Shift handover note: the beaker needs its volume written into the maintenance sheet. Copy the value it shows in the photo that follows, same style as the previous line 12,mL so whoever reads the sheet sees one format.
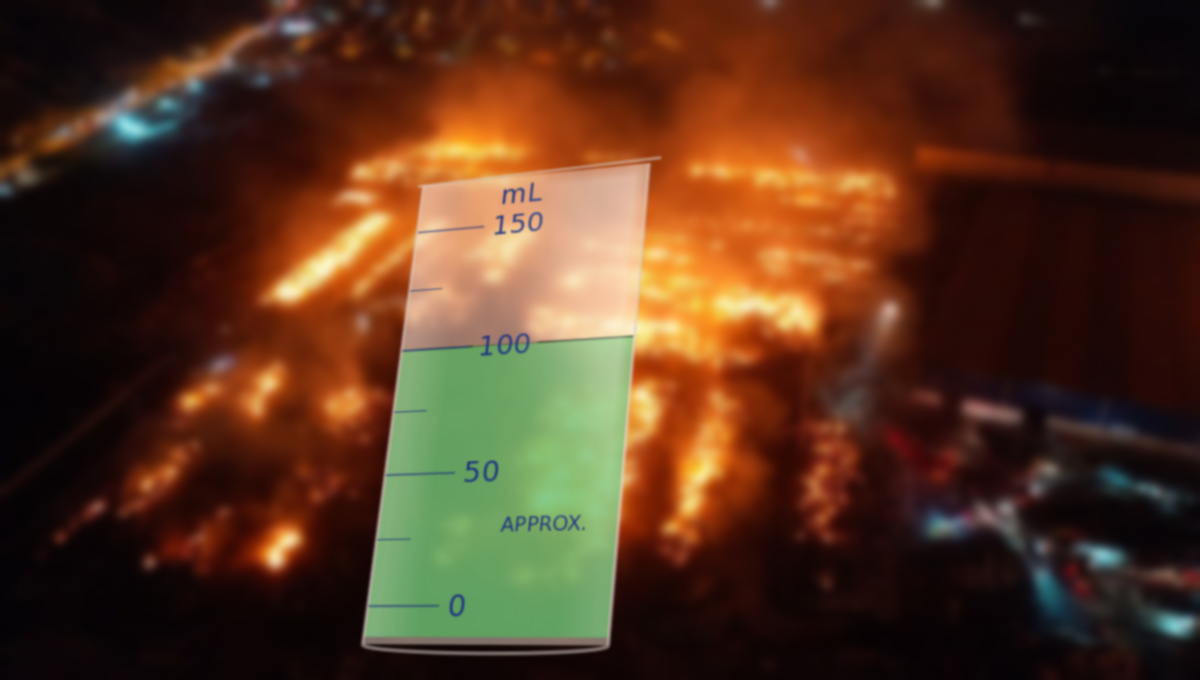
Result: 100,mL
